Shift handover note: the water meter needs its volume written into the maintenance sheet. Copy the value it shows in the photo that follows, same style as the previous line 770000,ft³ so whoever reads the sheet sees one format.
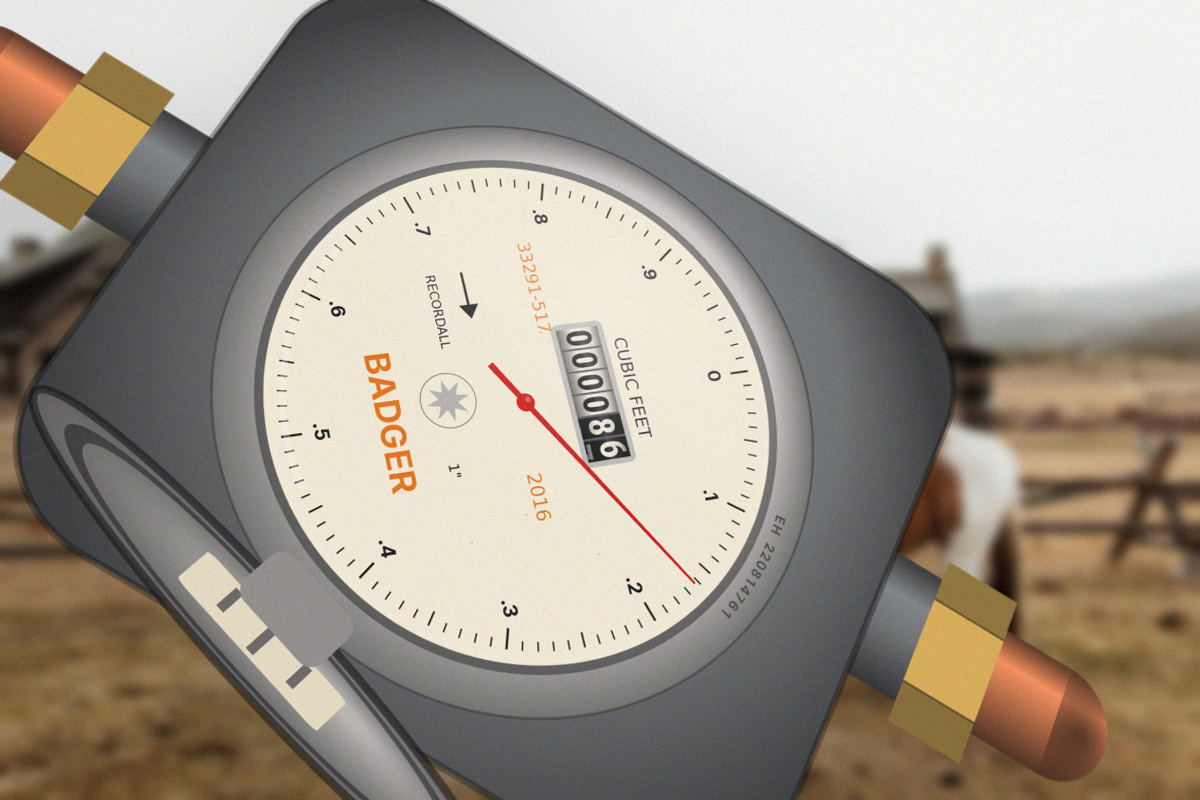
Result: 86.16,ft³
